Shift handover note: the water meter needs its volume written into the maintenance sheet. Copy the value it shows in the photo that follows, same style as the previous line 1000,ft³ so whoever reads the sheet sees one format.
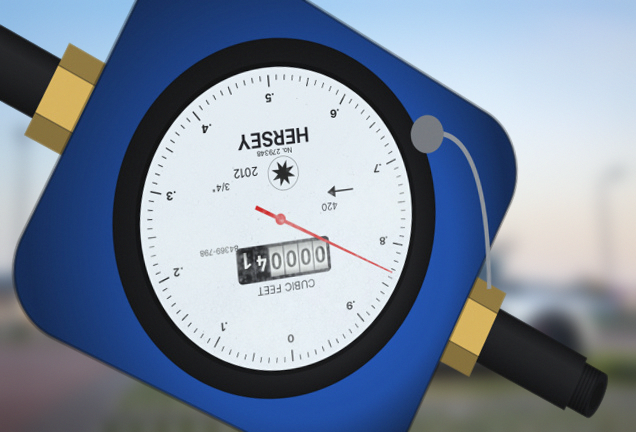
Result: 40.83,ft³
